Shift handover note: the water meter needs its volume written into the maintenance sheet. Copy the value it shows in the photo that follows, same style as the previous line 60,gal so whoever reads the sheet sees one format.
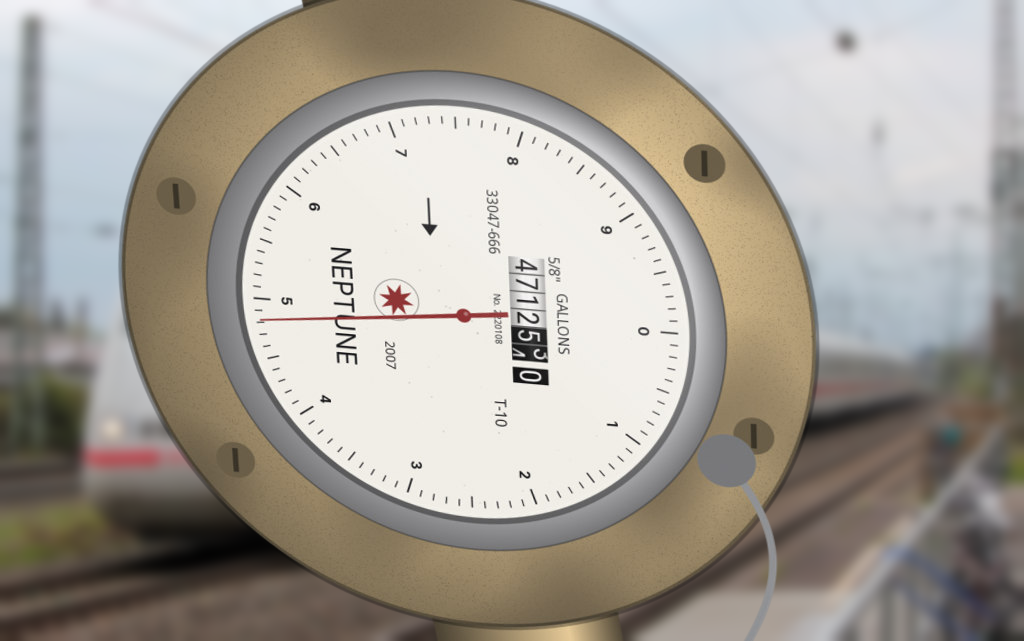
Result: 4712534.8,gal
